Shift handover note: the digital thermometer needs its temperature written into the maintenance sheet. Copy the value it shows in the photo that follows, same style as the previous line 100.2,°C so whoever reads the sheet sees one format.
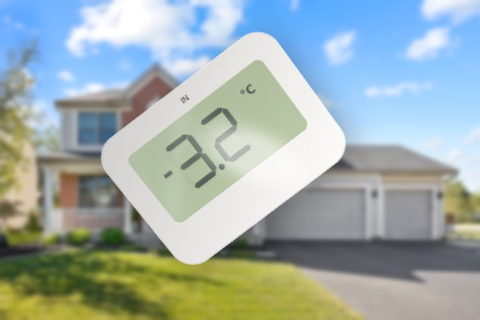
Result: -3.2,°C
